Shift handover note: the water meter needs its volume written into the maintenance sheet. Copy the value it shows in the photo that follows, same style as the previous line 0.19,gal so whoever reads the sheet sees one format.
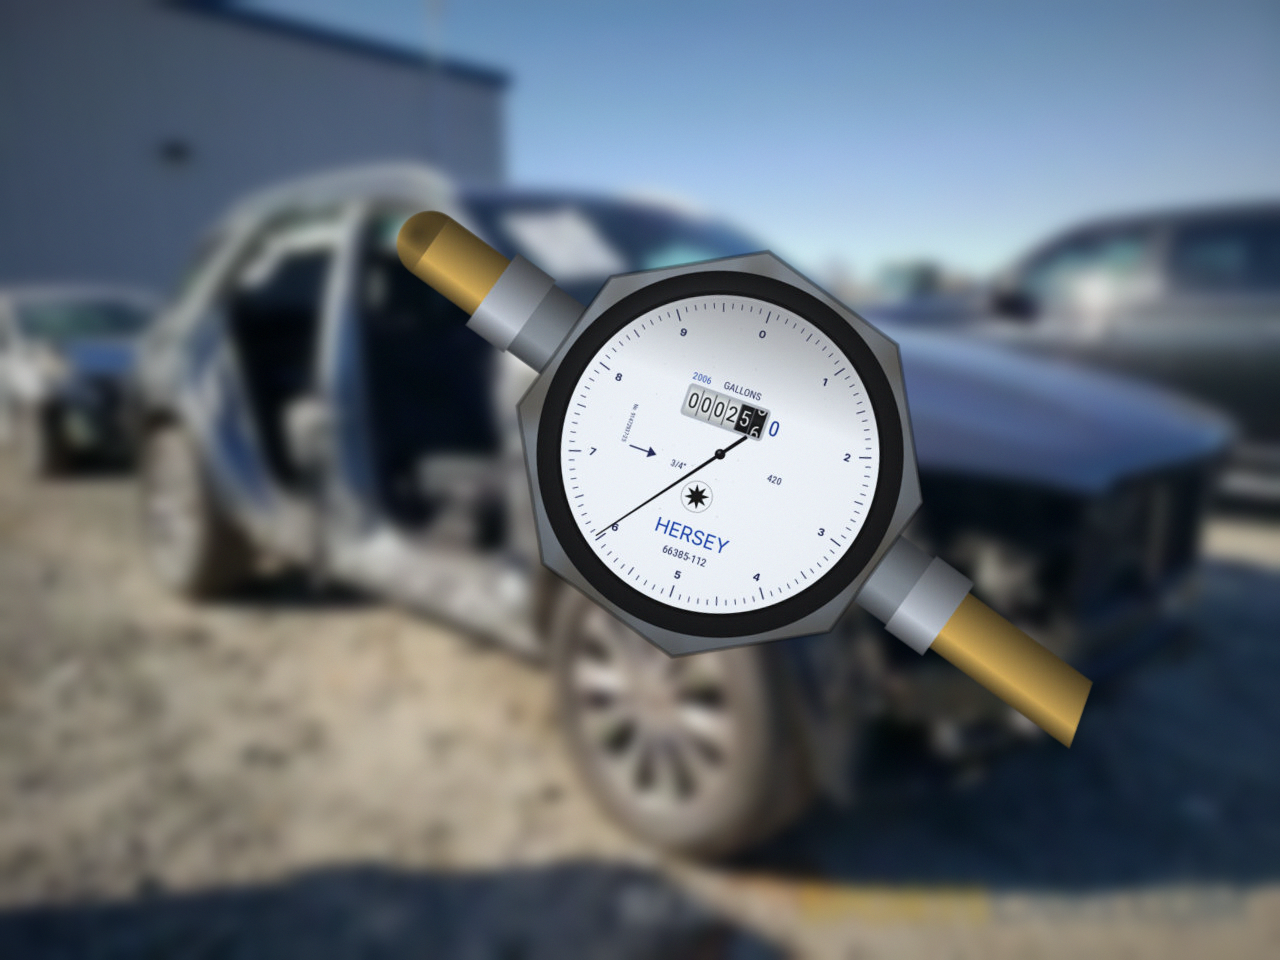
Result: 2556.0,gal
